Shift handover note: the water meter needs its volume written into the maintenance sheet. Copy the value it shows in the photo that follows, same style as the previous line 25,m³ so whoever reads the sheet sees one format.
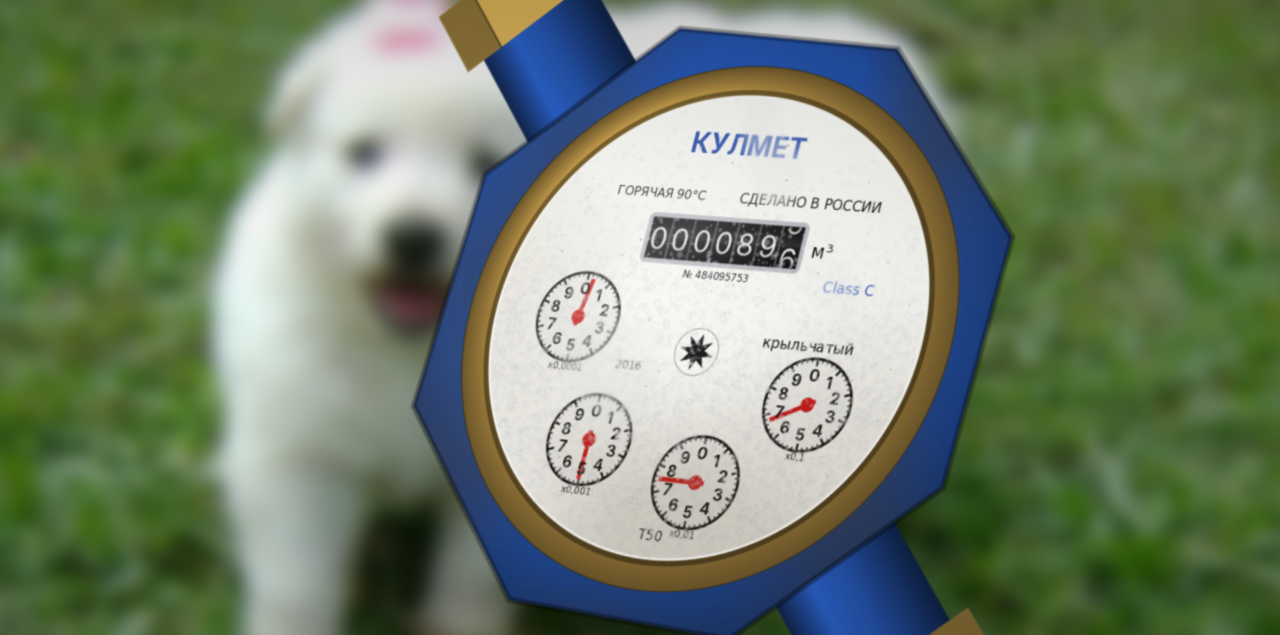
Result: 895.6750,m³
